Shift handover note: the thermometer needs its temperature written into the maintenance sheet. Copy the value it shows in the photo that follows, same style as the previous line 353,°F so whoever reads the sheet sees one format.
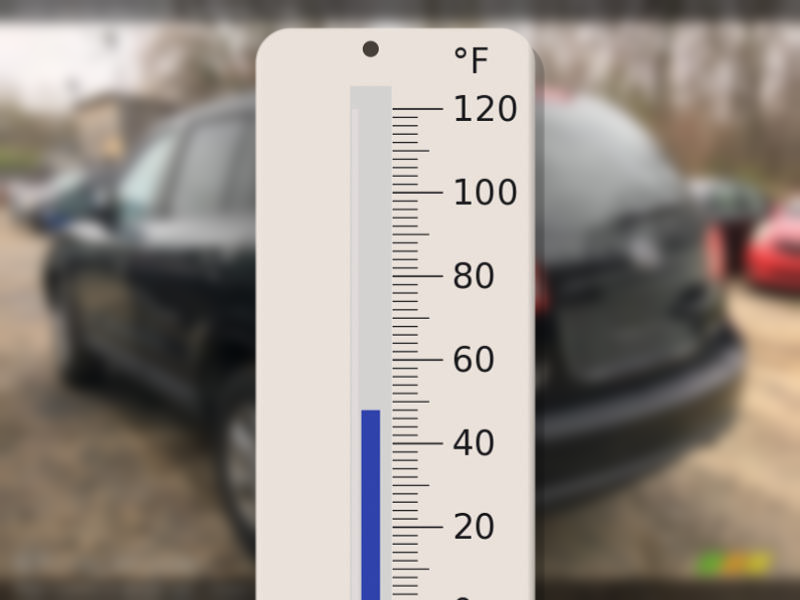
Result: 48,°F
